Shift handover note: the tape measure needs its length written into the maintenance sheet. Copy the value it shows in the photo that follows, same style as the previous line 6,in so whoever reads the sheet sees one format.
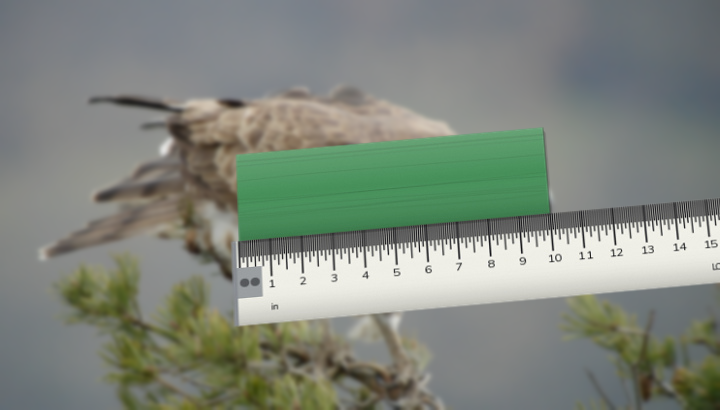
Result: 10,in
